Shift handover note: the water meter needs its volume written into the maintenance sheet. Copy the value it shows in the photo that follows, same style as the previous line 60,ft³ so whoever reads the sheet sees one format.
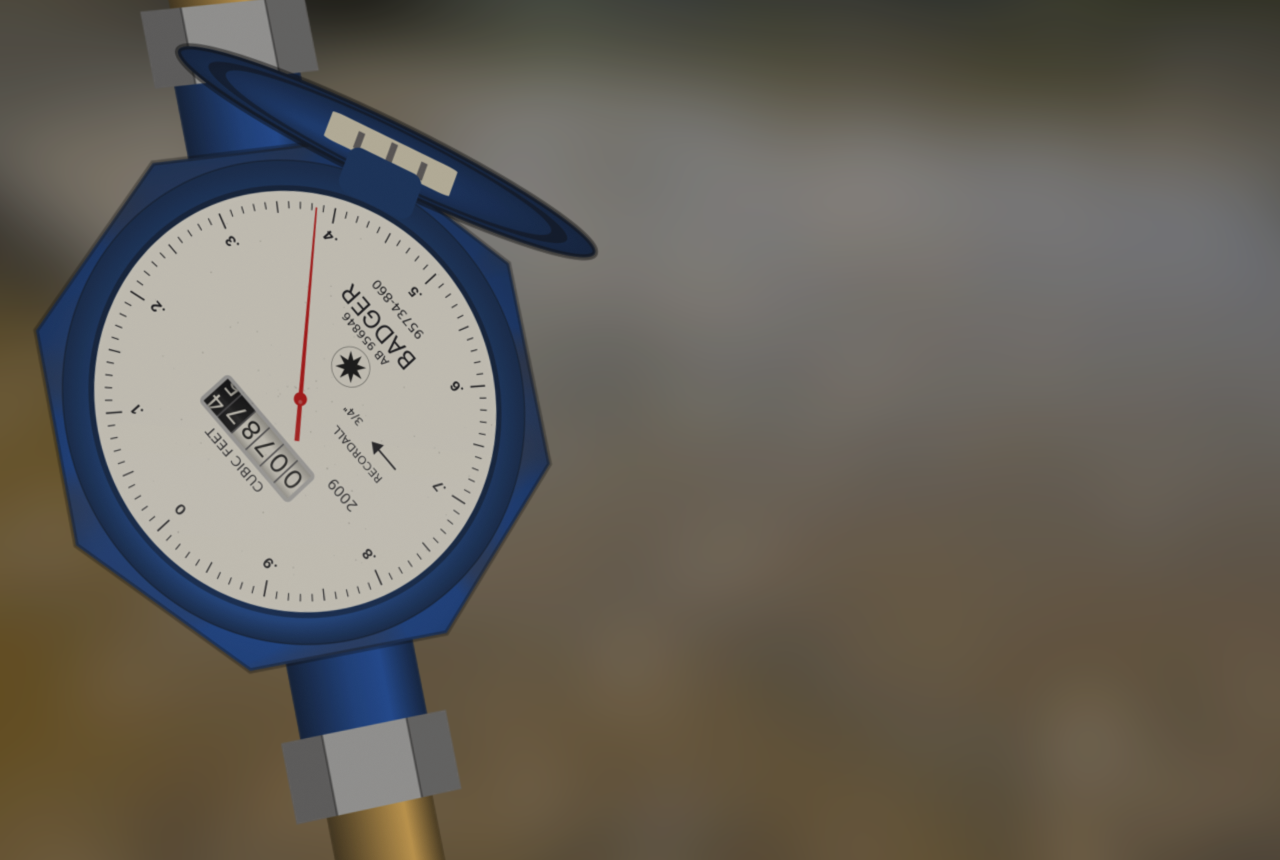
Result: 7874.38,ft³
